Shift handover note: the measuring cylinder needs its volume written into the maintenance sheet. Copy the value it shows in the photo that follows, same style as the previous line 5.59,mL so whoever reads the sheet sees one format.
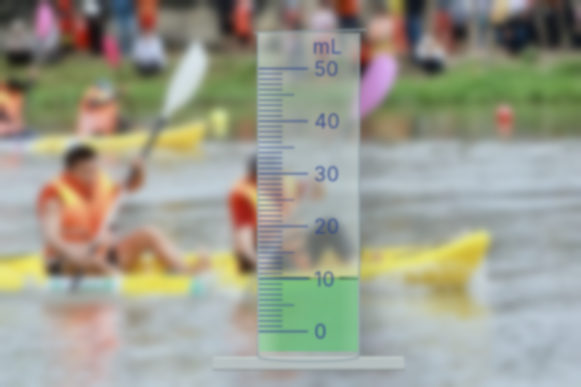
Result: 10,mL
